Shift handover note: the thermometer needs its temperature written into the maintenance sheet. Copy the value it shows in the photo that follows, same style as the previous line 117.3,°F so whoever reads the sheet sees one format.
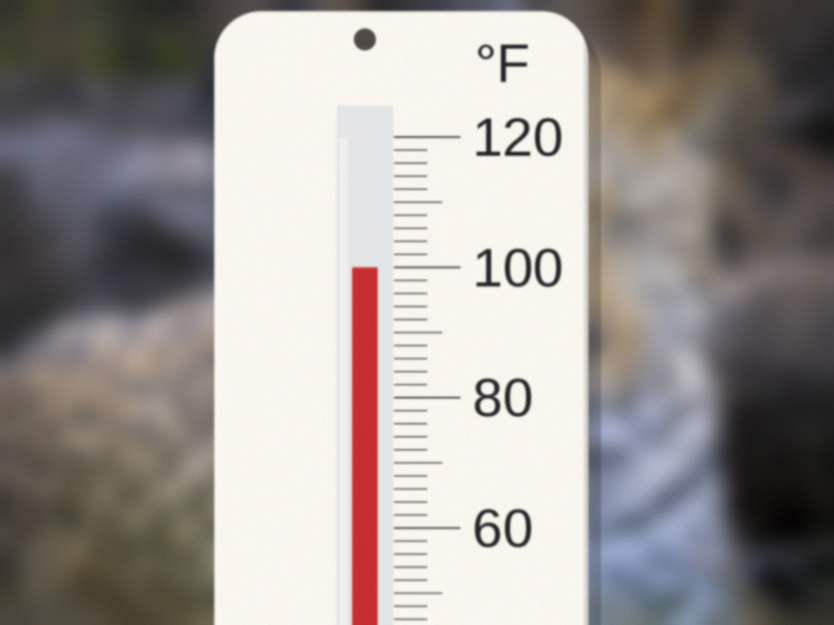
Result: 100,°F
